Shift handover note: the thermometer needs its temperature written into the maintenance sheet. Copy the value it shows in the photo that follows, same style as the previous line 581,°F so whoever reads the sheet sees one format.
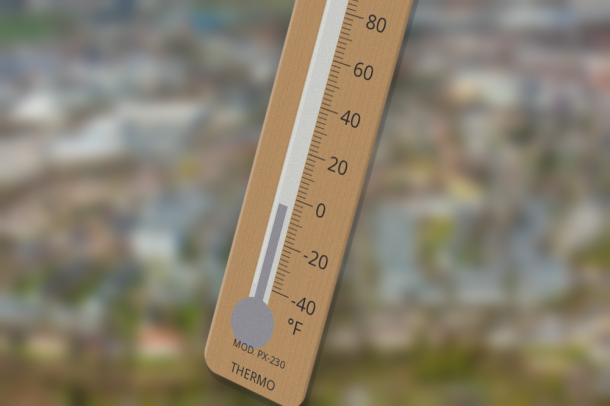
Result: -4,°F
